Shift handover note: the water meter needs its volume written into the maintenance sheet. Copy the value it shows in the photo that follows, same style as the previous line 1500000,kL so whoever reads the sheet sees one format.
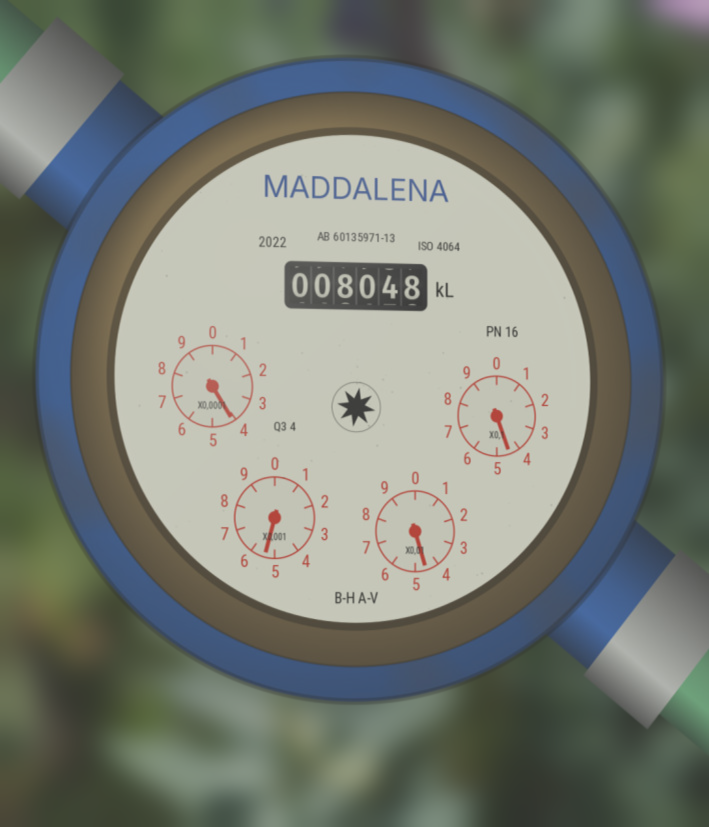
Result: 8048.4454,kL
